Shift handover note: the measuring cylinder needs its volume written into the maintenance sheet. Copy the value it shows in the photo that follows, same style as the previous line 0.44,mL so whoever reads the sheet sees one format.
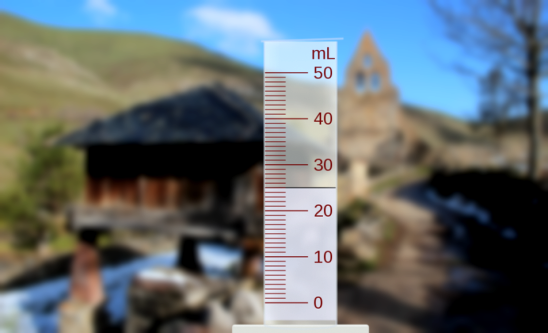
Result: 25,mL
